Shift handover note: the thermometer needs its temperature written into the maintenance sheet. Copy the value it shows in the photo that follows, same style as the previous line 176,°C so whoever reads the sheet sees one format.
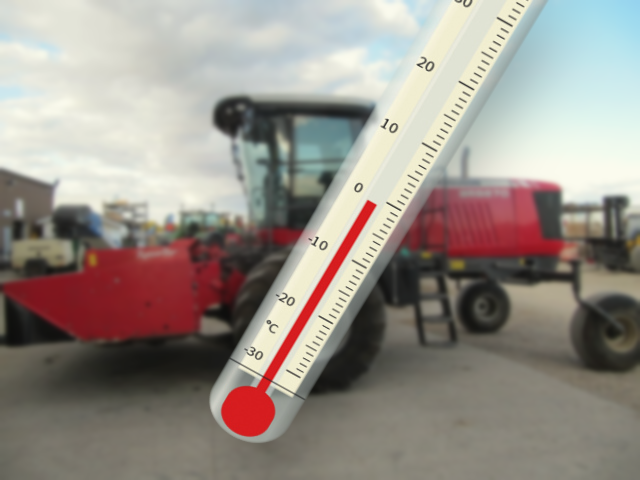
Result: -1,°C
